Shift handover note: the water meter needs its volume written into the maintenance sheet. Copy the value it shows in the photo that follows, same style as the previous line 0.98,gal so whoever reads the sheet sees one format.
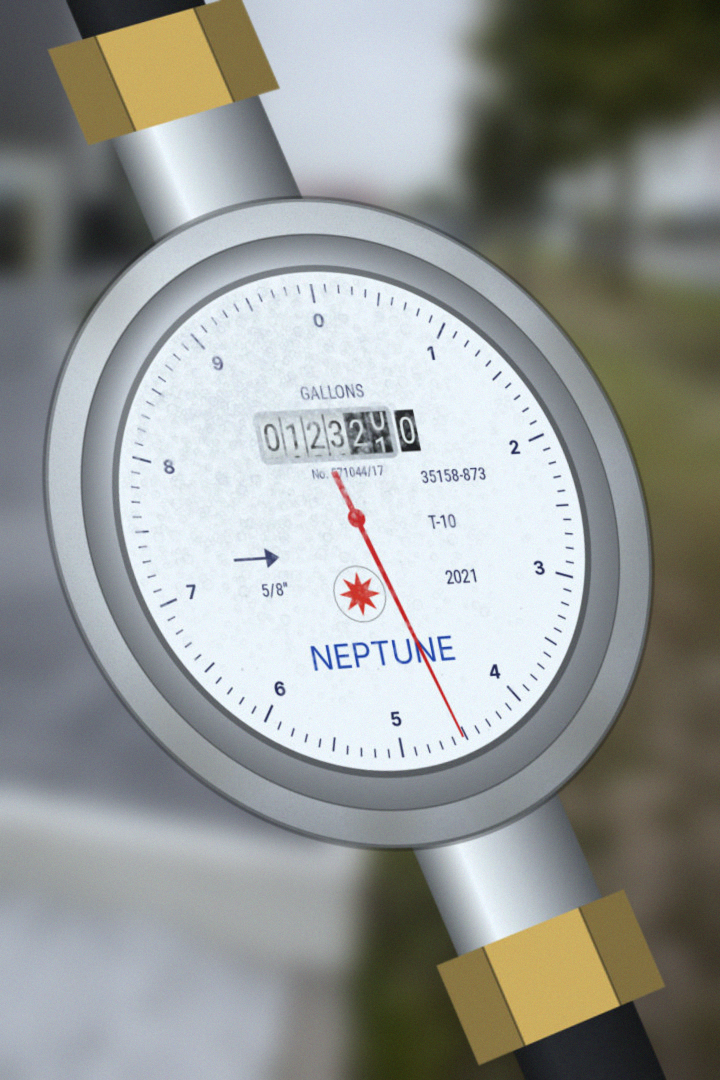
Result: 123204.5,gal
